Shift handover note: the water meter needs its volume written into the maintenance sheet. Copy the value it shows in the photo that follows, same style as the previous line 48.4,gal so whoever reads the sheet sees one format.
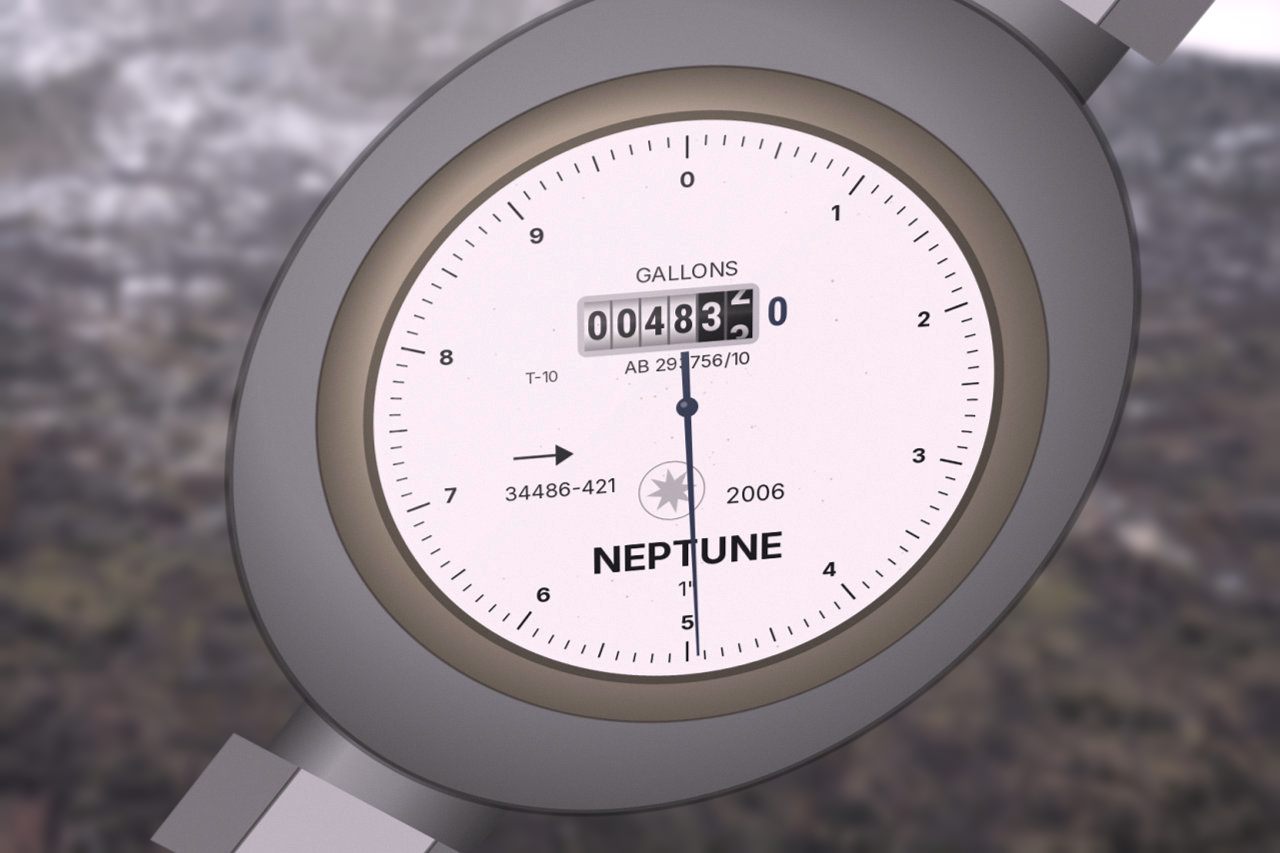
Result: 48324.9,gal
